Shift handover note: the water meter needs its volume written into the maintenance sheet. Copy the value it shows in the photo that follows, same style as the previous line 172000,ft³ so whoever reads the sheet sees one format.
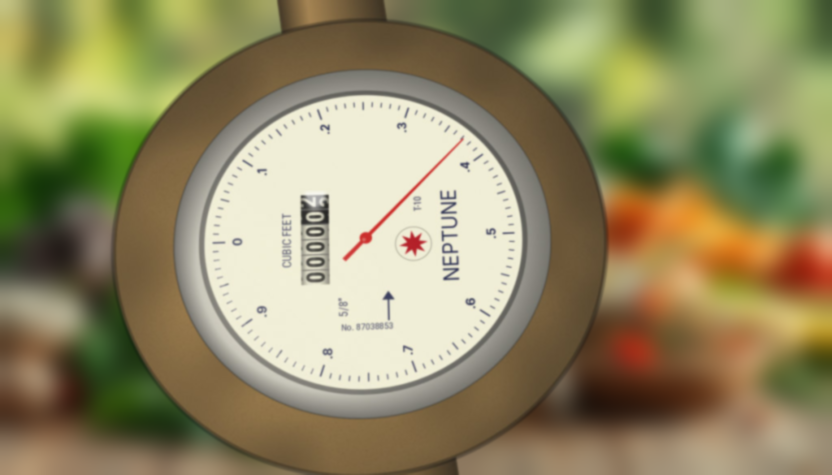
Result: 2.37,ft³
